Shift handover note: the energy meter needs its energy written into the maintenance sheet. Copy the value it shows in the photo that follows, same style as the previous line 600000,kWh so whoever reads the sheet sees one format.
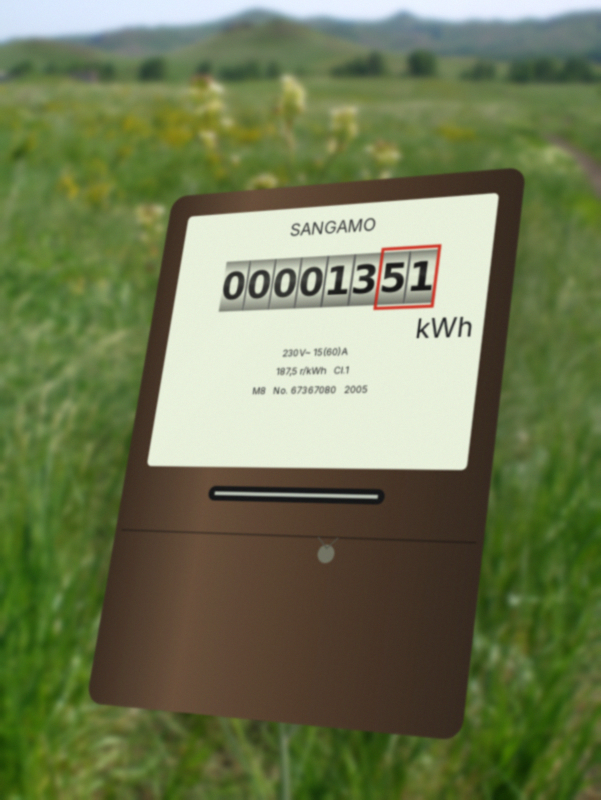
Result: 13.51,kWh
